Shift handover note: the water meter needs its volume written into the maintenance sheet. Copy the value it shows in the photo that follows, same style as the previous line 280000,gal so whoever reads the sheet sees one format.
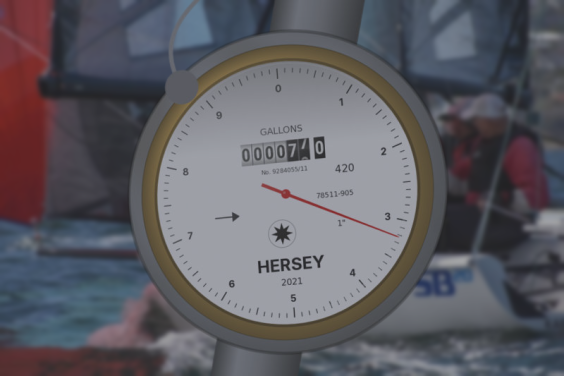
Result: 773.2,gal
